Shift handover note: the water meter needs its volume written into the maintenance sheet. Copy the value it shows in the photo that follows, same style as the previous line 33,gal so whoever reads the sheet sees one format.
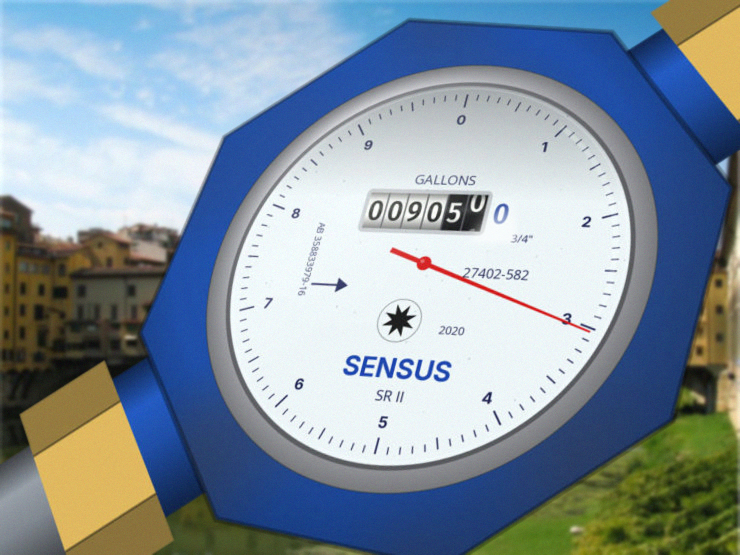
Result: 90503.0,gal
